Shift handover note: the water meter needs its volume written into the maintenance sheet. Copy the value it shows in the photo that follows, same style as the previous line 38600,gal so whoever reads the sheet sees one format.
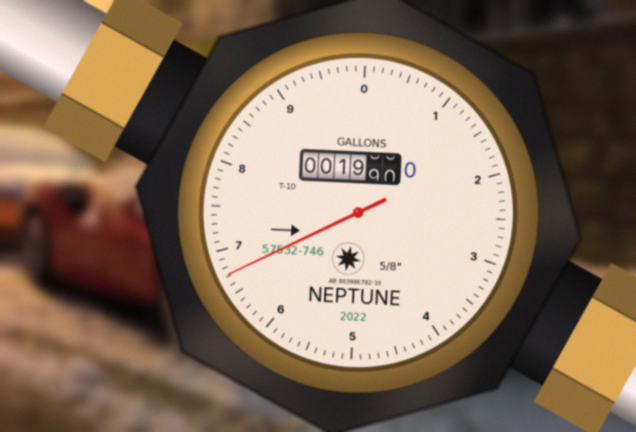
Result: 19896.7,gal
